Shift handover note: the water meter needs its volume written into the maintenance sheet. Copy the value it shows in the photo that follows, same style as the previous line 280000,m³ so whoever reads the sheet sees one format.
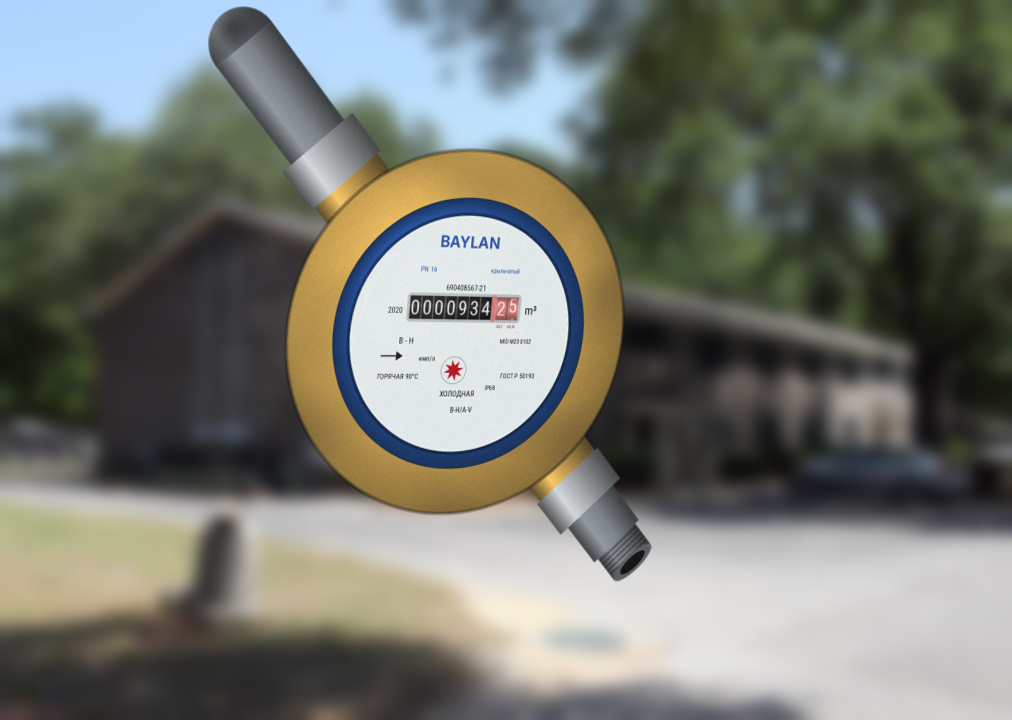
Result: 934.25,m³
